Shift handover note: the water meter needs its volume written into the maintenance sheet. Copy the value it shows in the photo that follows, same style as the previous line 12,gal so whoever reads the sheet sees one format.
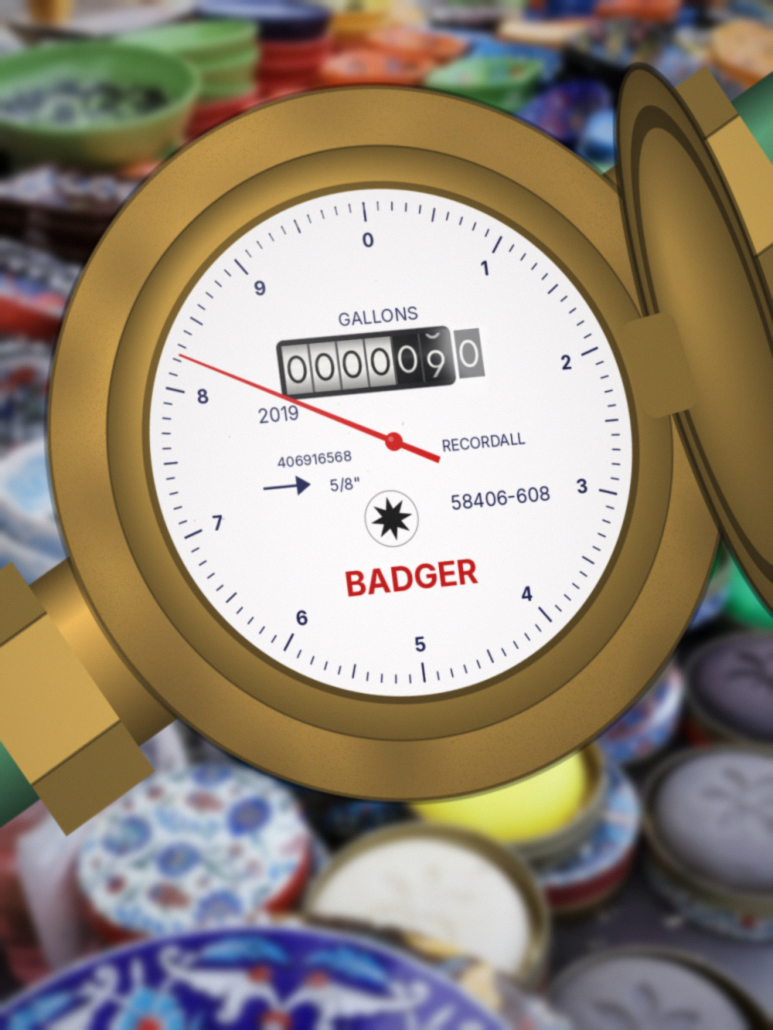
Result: 88.2,gal
